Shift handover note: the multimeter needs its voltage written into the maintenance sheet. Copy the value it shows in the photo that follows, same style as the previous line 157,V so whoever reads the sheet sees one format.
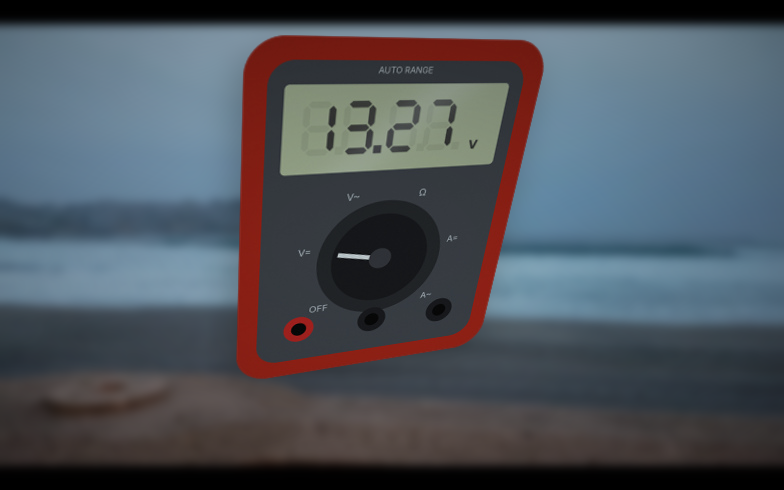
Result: 13.27,V
